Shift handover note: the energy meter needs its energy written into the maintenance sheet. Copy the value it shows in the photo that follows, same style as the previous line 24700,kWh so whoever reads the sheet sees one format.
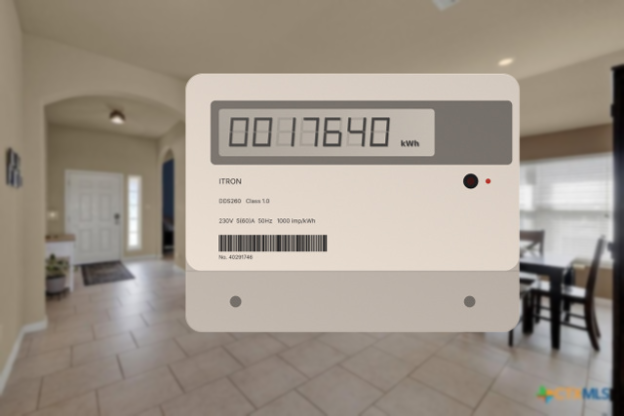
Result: 17640,kWh
